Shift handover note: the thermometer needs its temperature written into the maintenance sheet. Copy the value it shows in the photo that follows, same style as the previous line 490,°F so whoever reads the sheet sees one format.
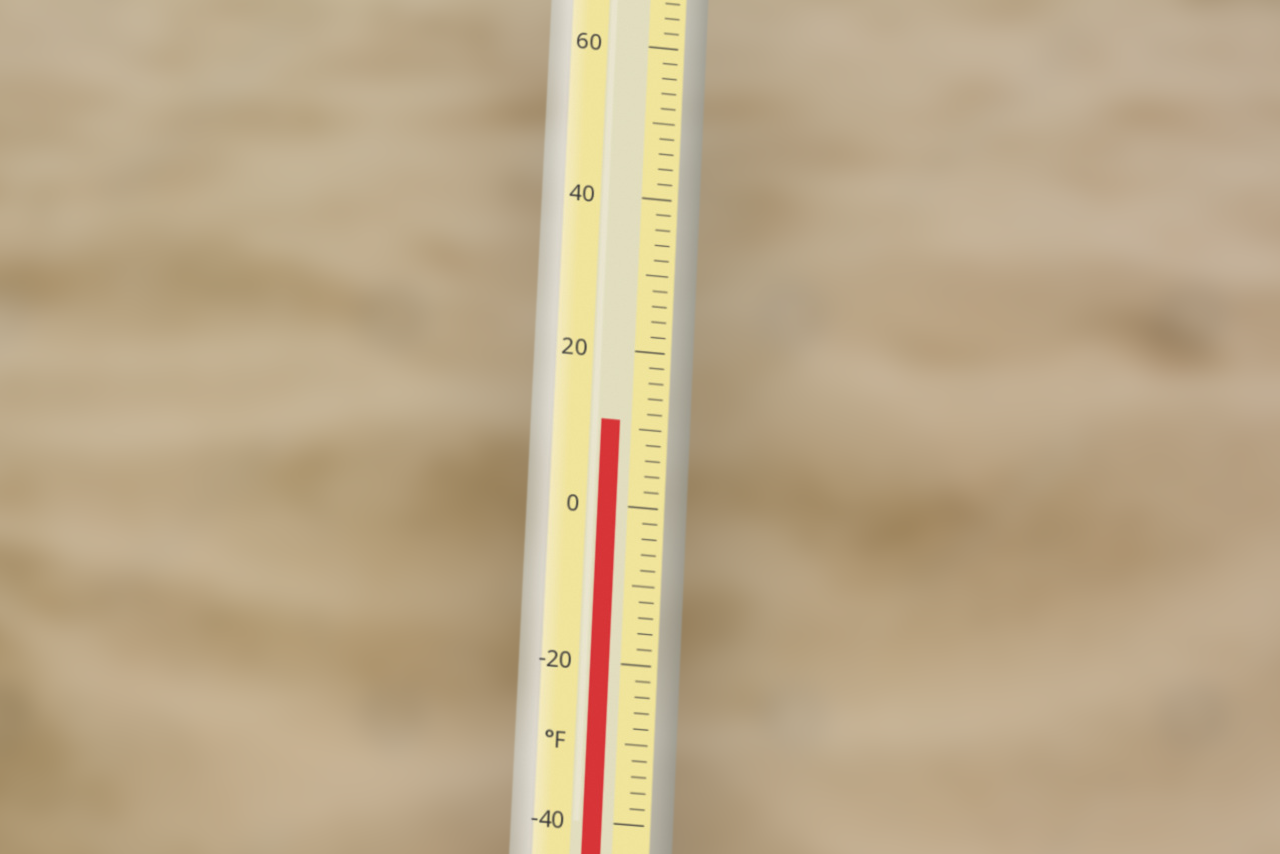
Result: 11,°F
